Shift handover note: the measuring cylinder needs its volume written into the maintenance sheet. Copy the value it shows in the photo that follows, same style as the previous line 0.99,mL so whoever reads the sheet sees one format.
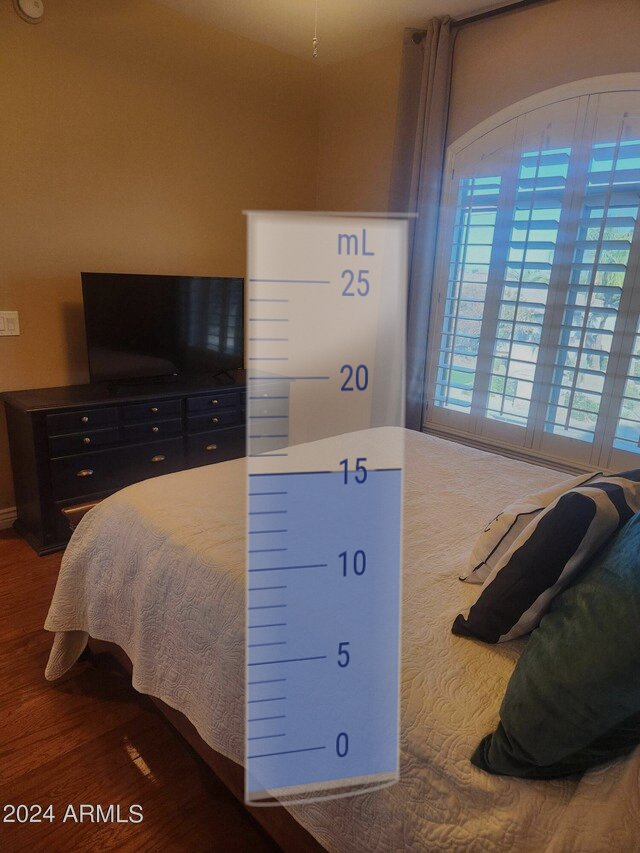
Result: 15,mL
